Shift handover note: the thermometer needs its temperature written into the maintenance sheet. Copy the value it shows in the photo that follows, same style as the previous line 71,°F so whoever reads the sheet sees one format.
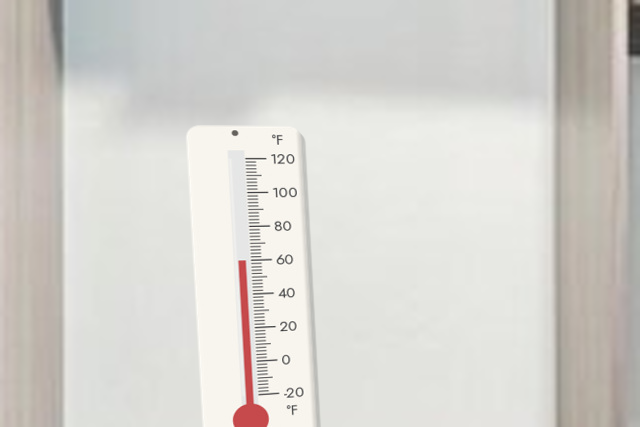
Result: 60,°F
